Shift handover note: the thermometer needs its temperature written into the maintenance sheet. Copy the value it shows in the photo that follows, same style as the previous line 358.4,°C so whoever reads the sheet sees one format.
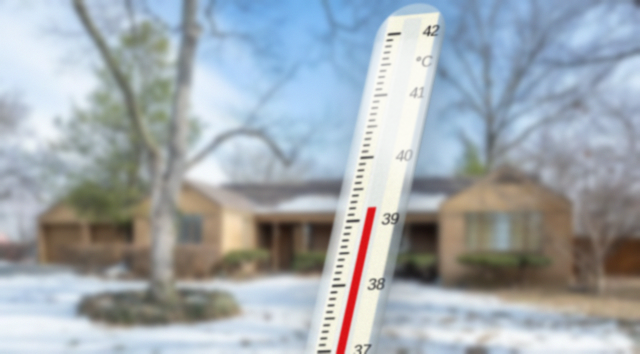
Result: 39.2,°C
